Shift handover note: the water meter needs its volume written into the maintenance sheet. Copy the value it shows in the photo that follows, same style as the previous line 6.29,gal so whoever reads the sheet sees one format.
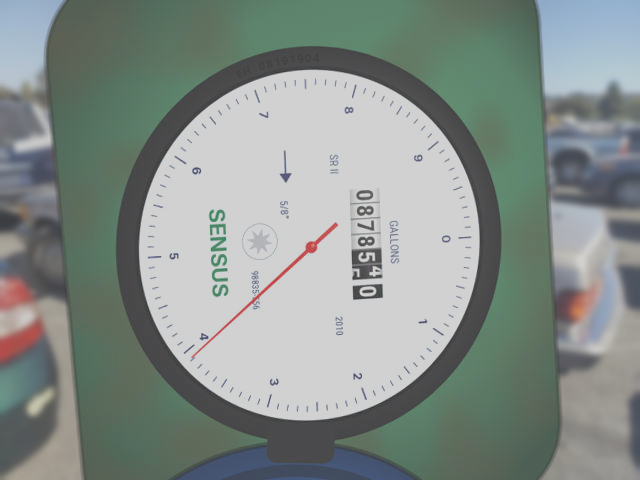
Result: 878543.9,gal
